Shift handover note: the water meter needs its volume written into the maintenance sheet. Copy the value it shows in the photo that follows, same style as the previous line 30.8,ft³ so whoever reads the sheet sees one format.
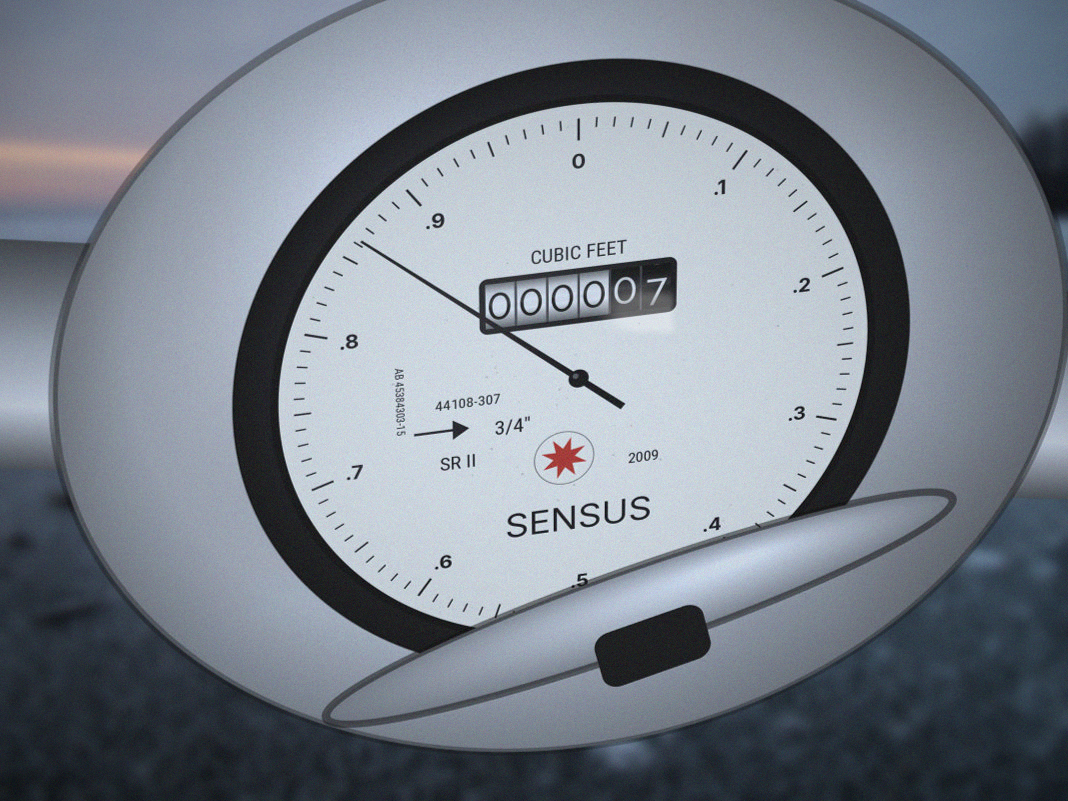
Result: 6.86,ft³
